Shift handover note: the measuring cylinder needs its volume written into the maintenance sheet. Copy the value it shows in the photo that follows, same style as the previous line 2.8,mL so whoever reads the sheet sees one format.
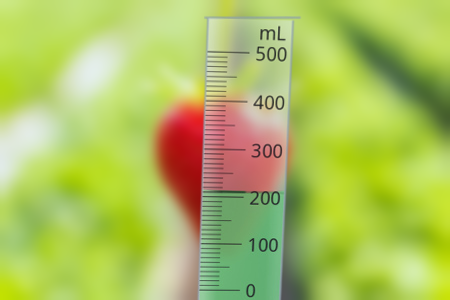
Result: 210,mL
